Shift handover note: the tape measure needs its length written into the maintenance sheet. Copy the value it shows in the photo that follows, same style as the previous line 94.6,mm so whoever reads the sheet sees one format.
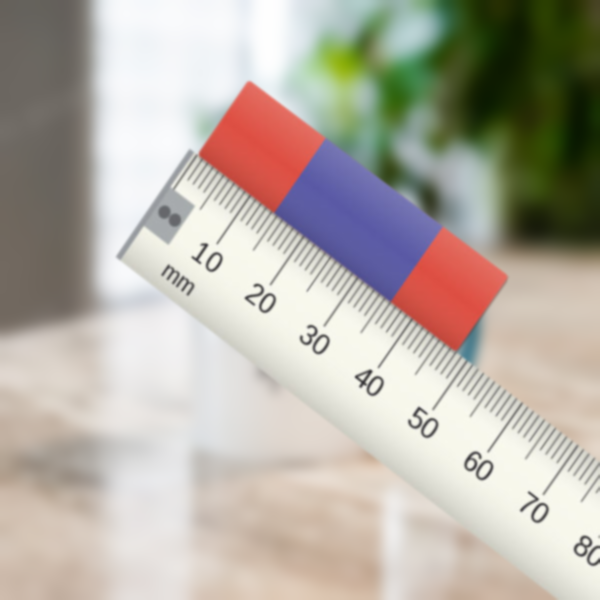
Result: 48,mm
